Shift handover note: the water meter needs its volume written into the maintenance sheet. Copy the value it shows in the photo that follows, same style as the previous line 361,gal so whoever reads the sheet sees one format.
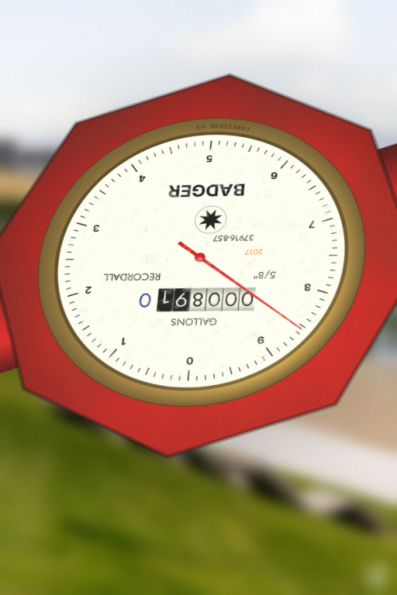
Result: 8908.5,gal
